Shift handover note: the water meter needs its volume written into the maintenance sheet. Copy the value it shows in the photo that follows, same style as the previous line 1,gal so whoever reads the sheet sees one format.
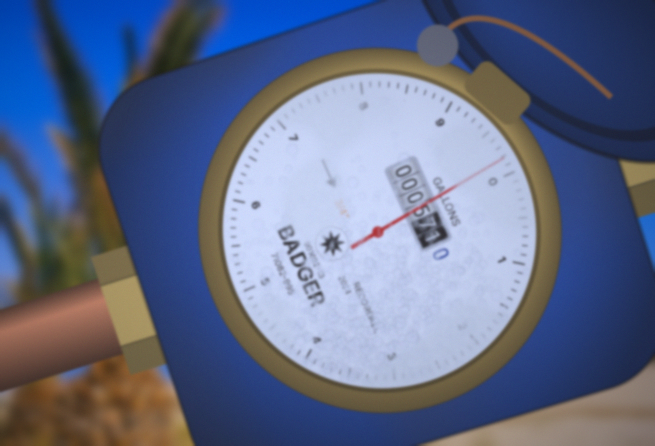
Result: 5709.8,gal
